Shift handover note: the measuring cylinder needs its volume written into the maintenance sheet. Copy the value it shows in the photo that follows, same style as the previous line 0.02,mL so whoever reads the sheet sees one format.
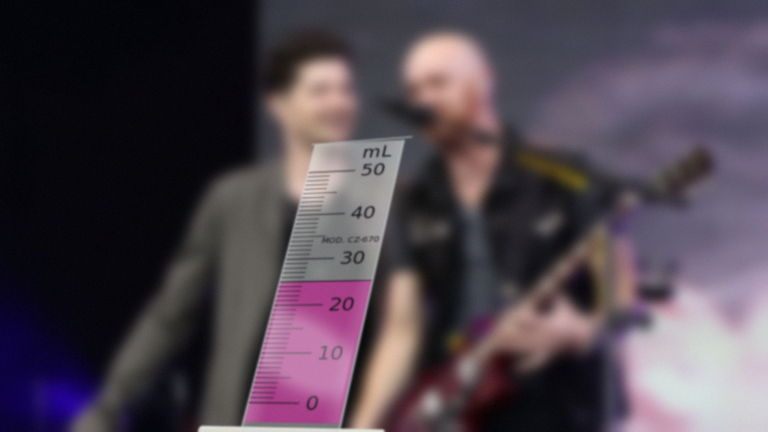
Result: 25,mL
